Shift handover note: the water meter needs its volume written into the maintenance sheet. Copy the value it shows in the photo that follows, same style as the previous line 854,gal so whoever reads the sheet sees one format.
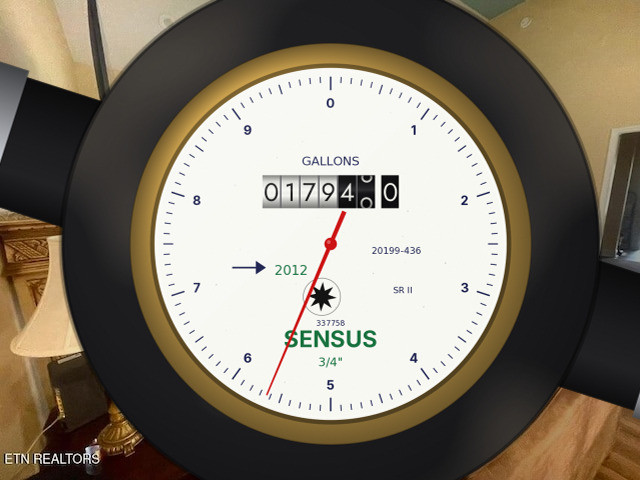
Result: 179485.6,gal
